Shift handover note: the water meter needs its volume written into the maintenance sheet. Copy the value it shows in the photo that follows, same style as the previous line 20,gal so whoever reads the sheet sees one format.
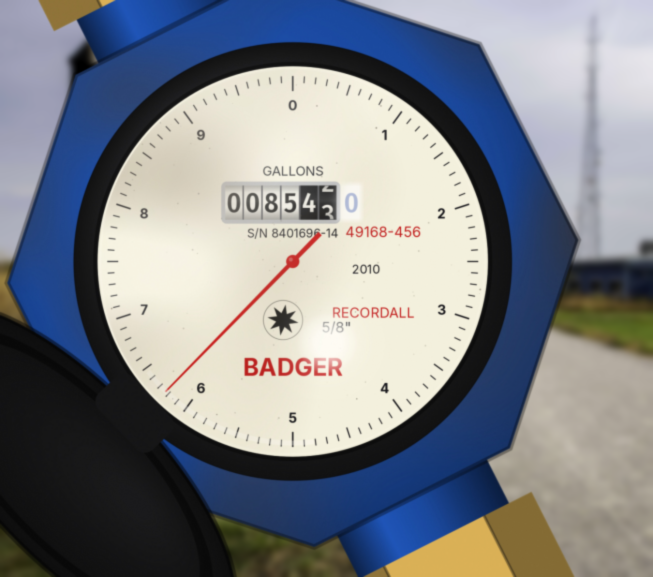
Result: 85426.2,gal
